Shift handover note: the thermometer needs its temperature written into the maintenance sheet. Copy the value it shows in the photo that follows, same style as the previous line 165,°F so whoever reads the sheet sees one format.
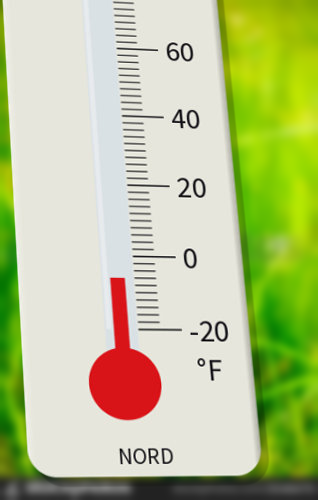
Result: -6,°F
